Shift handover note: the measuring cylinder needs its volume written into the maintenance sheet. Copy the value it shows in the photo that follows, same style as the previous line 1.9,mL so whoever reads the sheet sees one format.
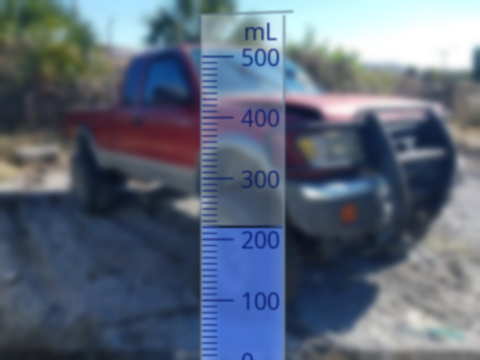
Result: 220,mL
